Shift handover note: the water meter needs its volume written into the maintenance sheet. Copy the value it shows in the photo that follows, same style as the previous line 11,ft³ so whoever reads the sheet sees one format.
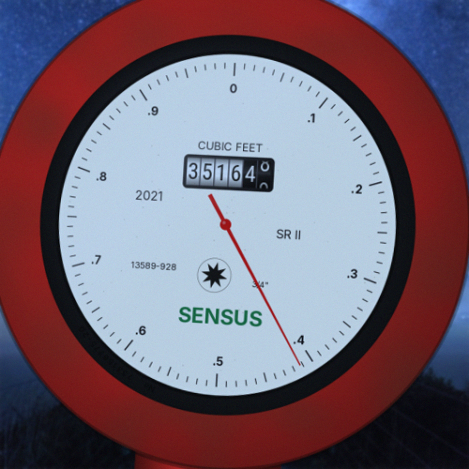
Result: 351648.41,ft³
